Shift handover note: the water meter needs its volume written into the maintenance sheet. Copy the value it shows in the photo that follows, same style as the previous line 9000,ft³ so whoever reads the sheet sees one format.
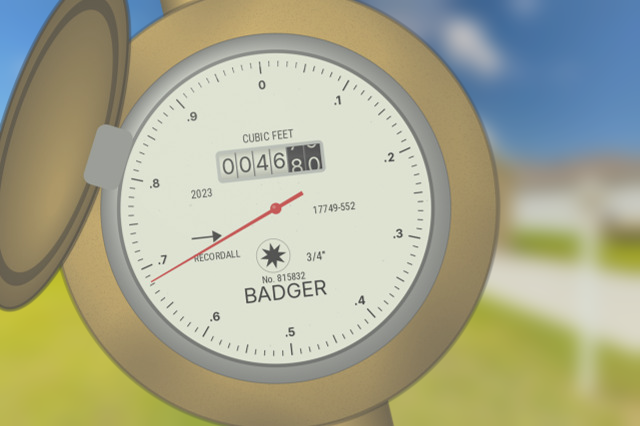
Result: 4679.68,ft³
